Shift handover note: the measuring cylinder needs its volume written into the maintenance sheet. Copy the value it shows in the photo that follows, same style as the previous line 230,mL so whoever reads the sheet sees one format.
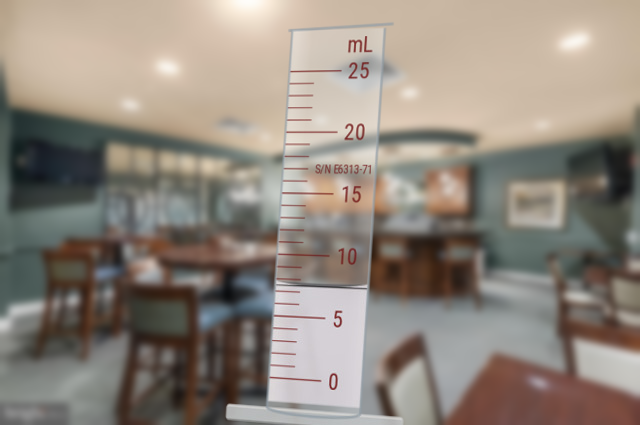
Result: 7.5,mL
